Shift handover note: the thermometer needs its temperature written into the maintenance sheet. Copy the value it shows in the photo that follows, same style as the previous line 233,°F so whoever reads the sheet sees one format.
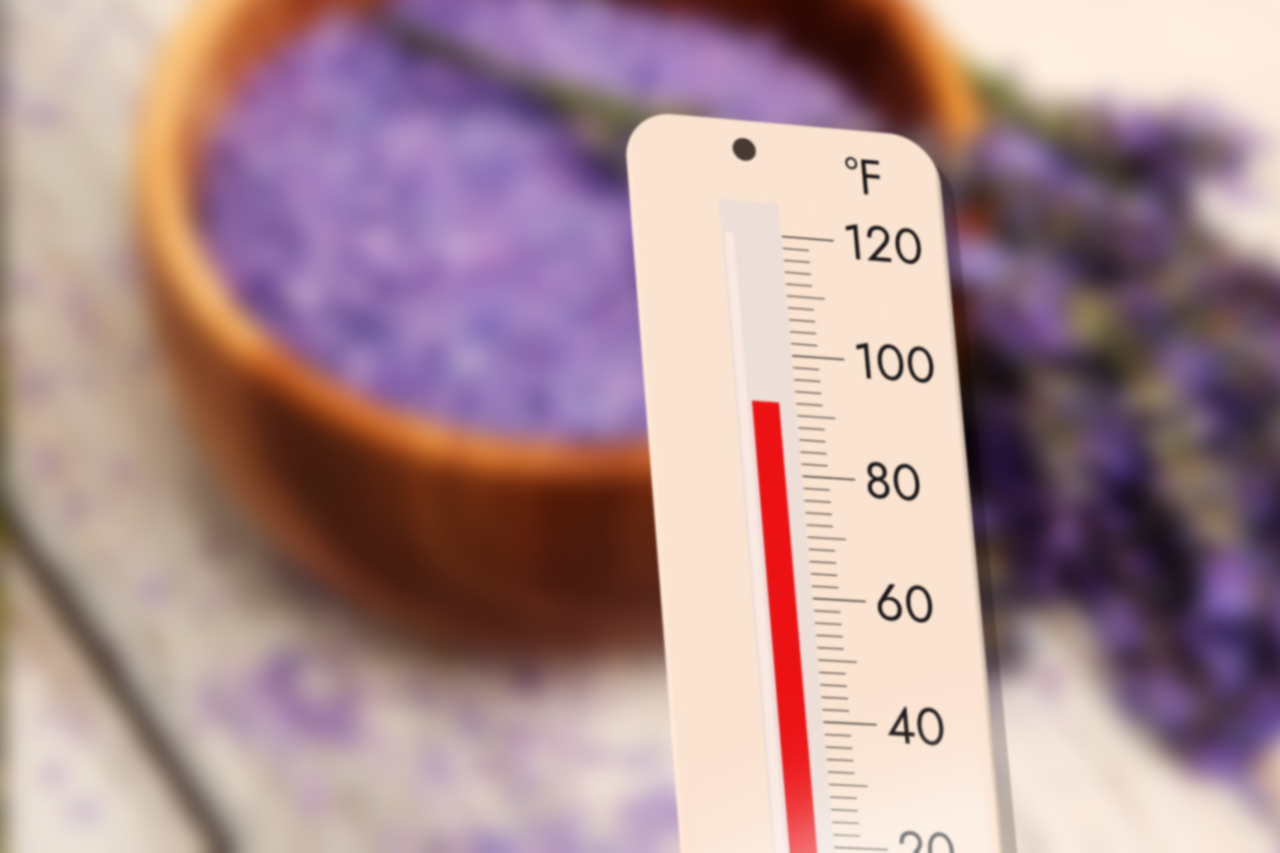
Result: 92,°F
